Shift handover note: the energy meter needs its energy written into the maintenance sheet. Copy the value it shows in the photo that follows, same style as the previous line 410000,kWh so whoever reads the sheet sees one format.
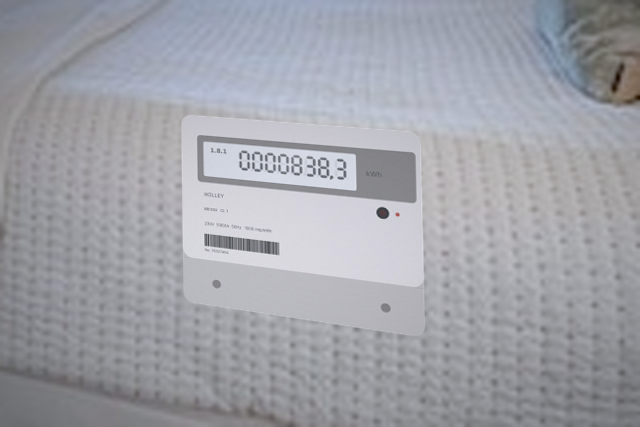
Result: 838.3,kWh
